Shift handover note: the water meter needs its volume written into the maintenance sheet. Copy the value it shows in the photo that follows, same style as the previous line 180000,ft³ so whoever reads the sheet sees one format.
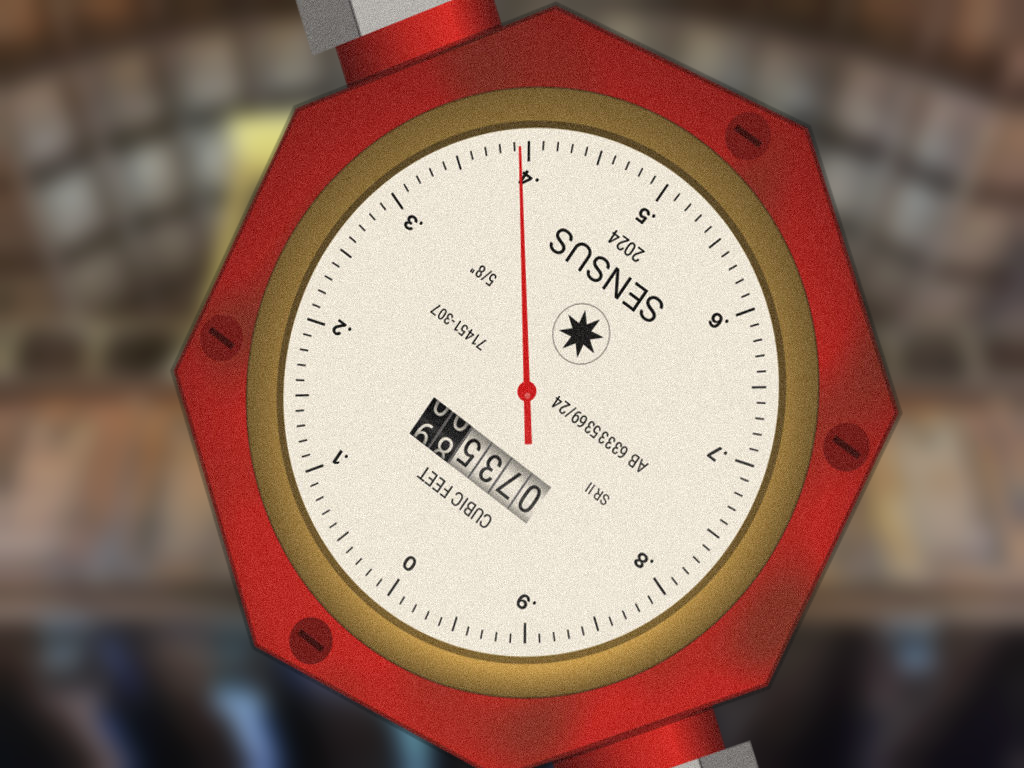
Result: 73589.39,ft³
